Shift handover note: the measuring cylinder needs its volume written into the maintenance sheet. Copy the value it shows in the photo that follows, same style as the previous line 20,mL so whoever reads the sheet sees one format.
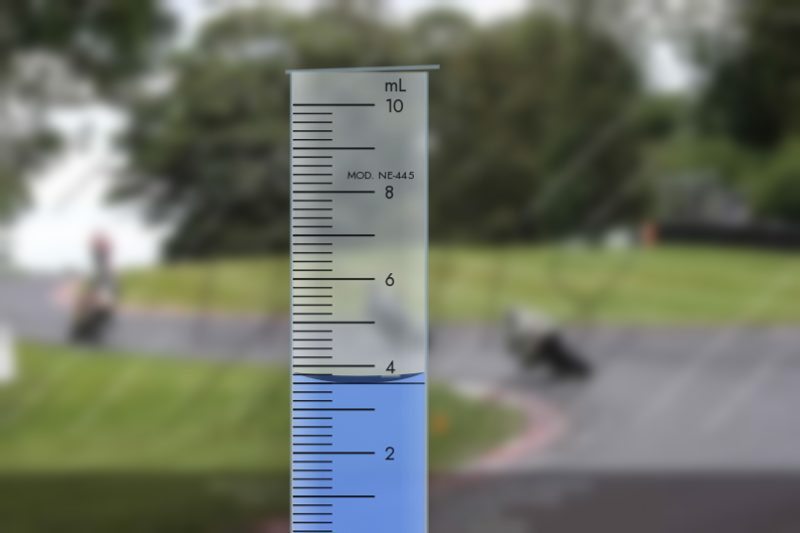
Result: 3.6,mL
